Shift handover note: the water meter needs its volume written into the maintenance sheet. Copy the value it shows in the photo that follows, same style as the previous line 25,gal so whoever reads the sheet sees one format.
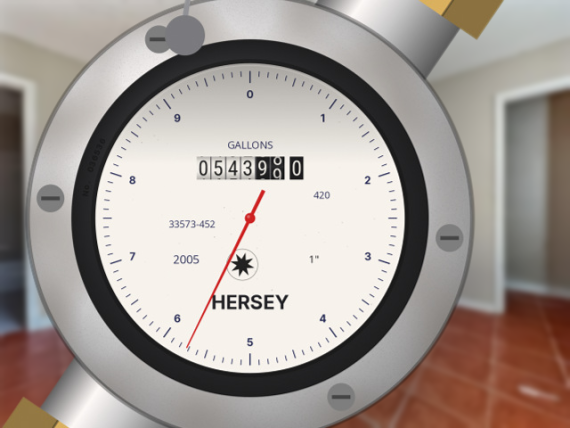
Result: 543985.7,gal
